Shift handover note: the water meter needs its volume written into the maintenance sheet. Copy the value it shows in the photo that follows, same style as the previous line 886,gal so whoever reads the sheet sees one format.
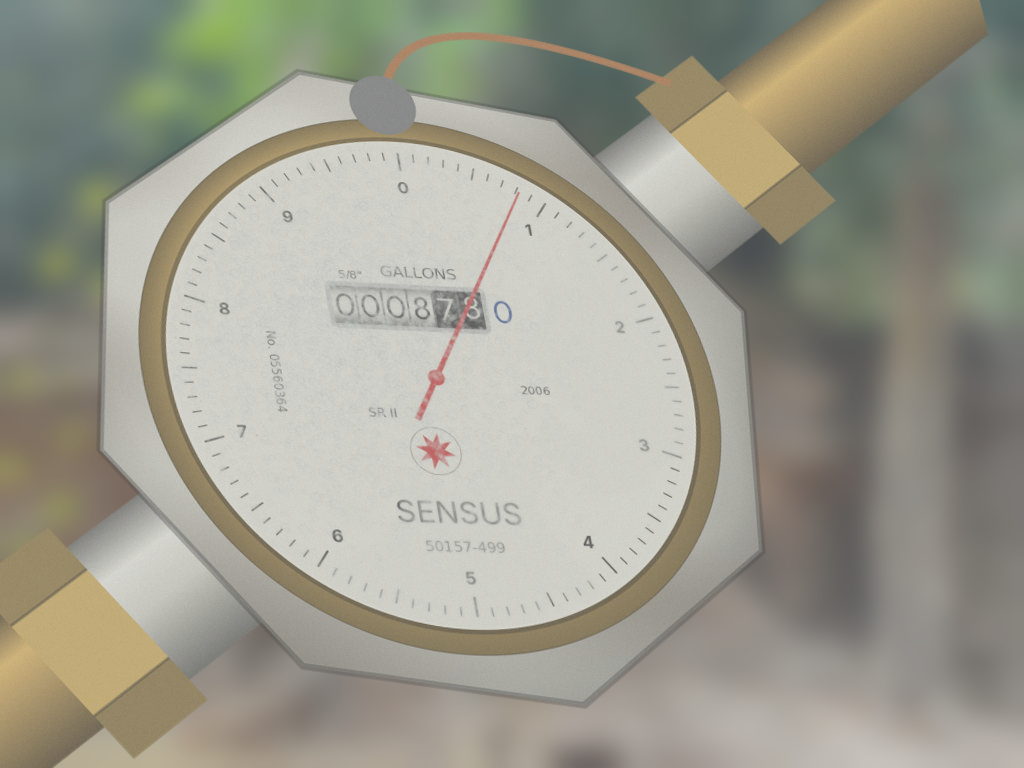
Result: 8780.8,gal
